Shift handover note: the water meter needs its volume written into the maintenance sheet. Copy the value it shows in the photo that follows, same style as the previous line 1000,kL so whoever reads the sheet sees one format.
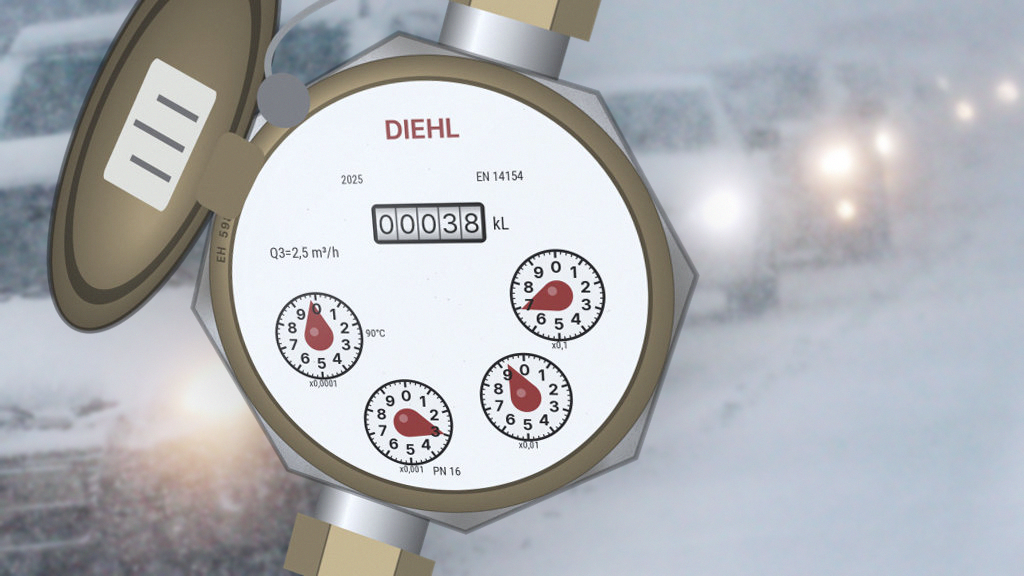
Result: 38.6929,kL
